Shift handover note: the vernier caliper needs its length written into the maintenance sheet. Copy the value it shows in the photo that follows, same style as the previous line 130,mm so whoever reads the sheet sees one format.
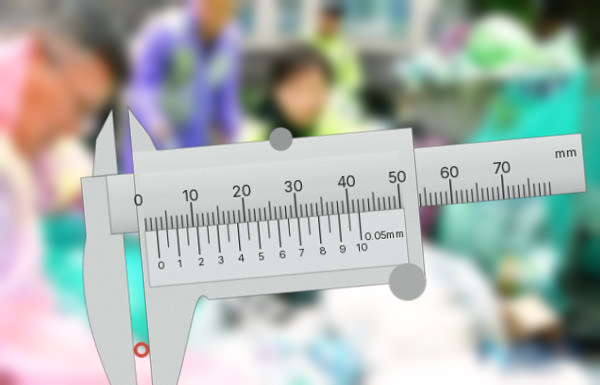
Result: 3.0,mm
